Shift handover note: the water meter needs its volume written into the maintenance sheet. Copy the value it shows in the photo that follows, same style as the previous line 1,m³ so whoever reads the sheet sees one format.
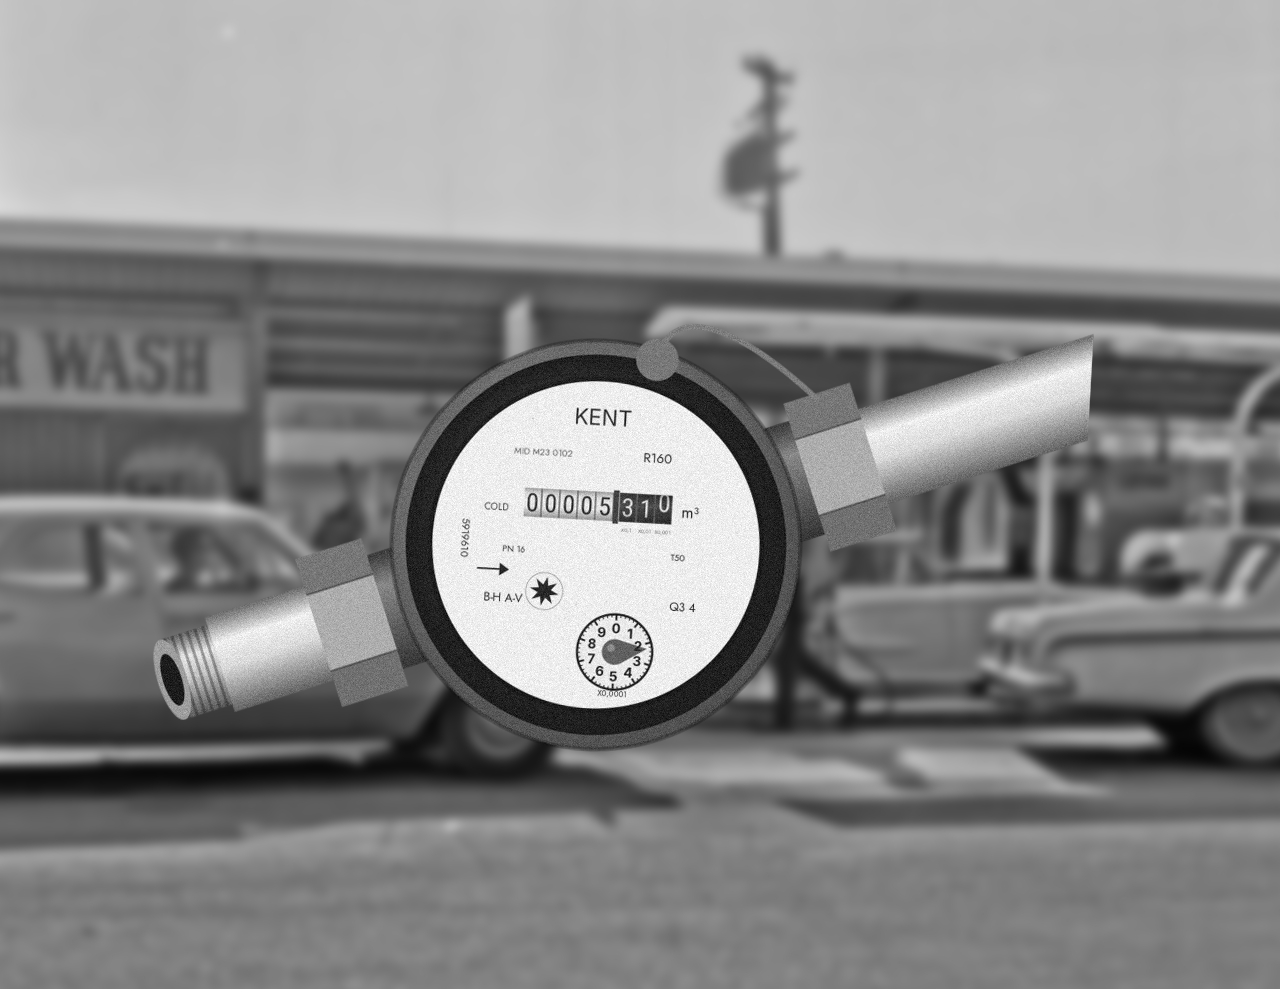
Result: 5.3102,m³
